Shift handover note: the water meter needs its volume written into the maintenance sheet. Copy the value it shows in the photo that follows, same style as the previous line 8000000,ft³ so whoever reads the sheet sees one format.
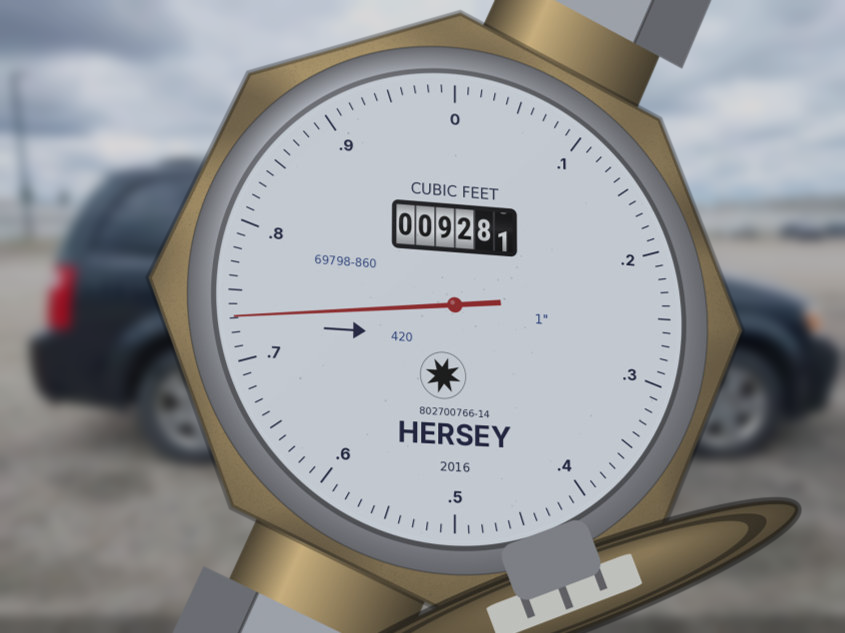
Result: 9280.73,ft³
